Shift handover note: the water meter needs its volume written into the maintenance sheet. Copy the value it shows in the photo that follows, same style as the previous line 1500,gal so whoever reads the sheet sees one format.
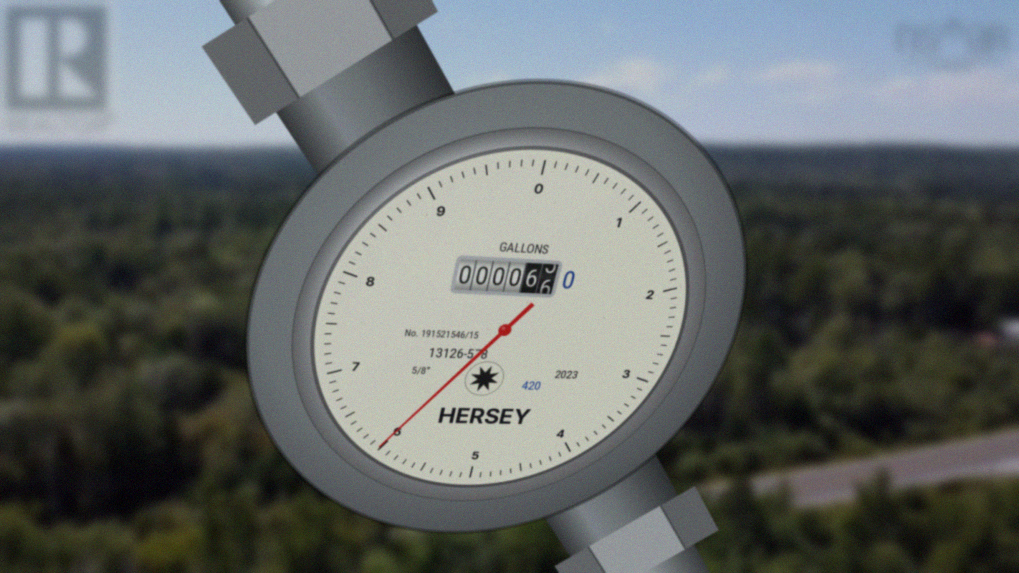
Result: 656.0,gal
